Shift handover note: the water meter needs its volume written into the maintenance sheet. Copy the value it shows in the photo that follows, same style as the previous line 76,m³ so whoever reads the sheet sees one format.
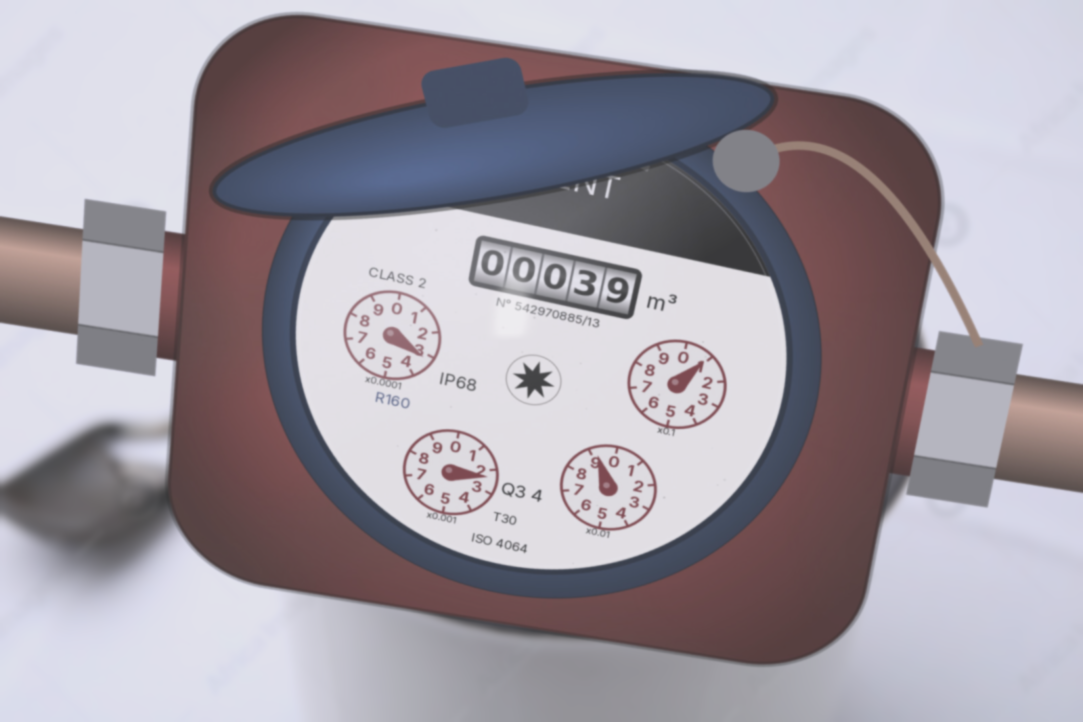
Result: 39.0923,m³
